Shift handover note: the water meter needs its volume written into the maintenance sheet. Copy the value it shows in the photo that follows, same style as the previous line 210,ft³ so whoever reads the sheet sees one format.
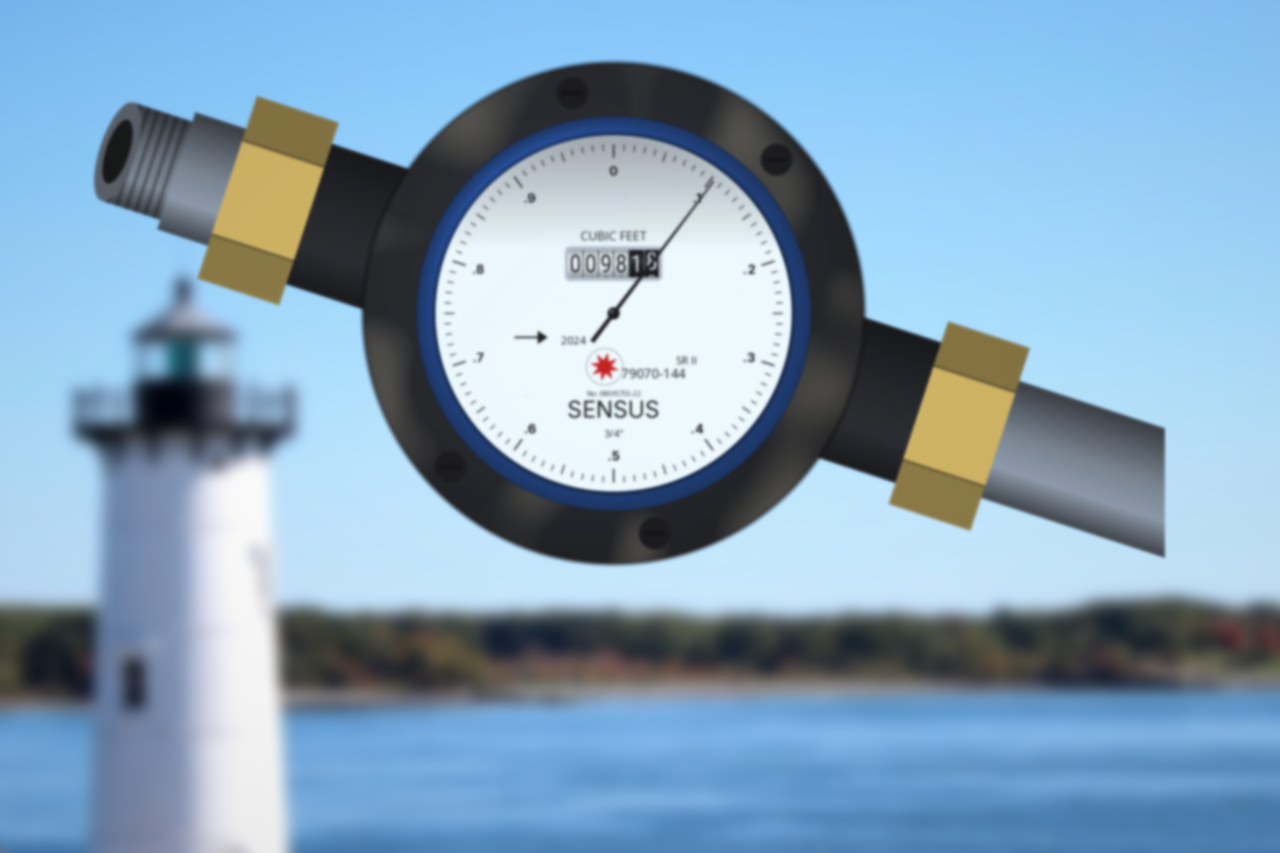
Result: 9818.10,ft³
